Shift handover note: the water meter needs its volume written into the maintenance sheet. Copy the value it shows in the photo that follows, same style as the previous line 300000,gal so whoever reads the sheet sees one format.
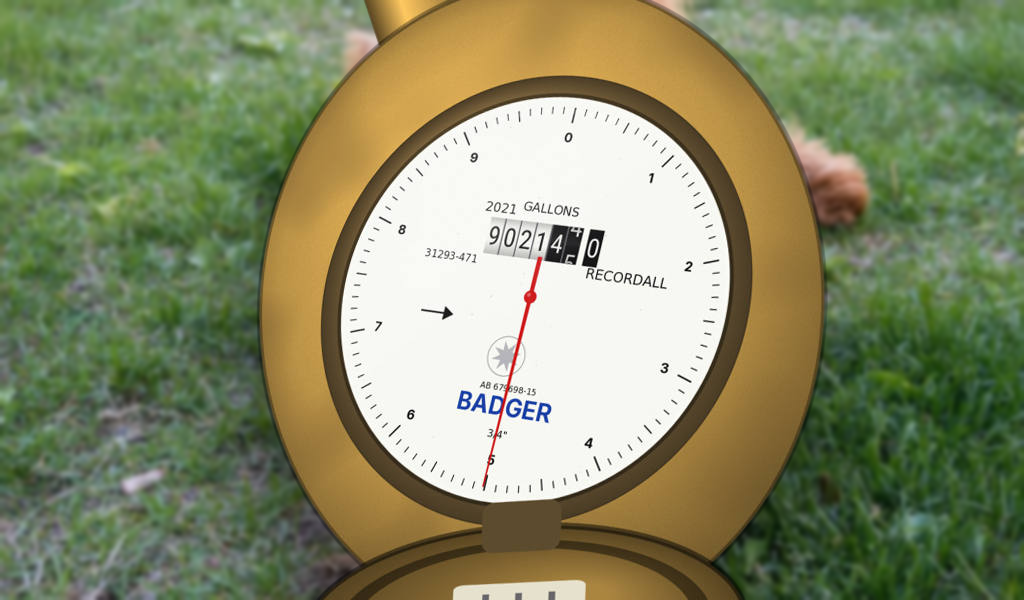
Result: 9021445.0,gal
